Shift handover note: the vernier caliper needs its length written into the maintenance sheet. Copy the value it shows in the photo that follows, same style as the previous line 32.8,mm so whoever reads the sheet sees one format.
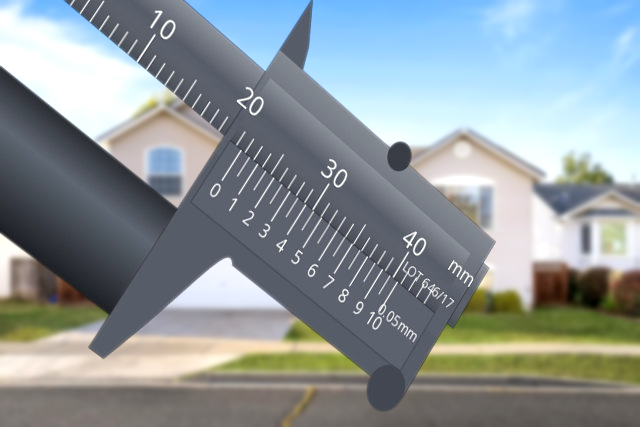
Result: 21.6,mm
